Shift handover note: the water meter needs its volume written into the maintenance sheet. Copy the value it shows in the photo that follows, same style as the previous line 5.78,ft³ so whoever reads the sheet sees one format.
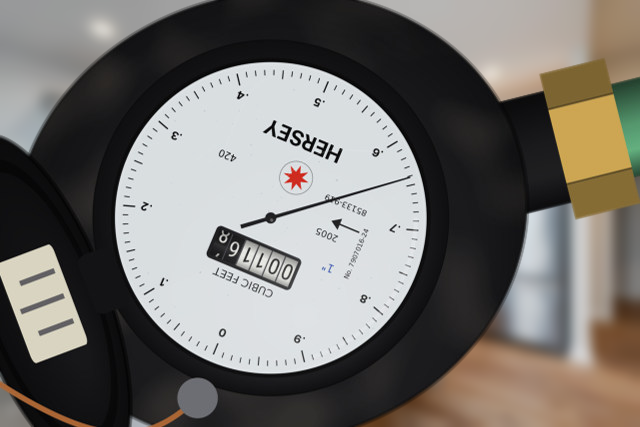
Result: 1167.64,ft³
